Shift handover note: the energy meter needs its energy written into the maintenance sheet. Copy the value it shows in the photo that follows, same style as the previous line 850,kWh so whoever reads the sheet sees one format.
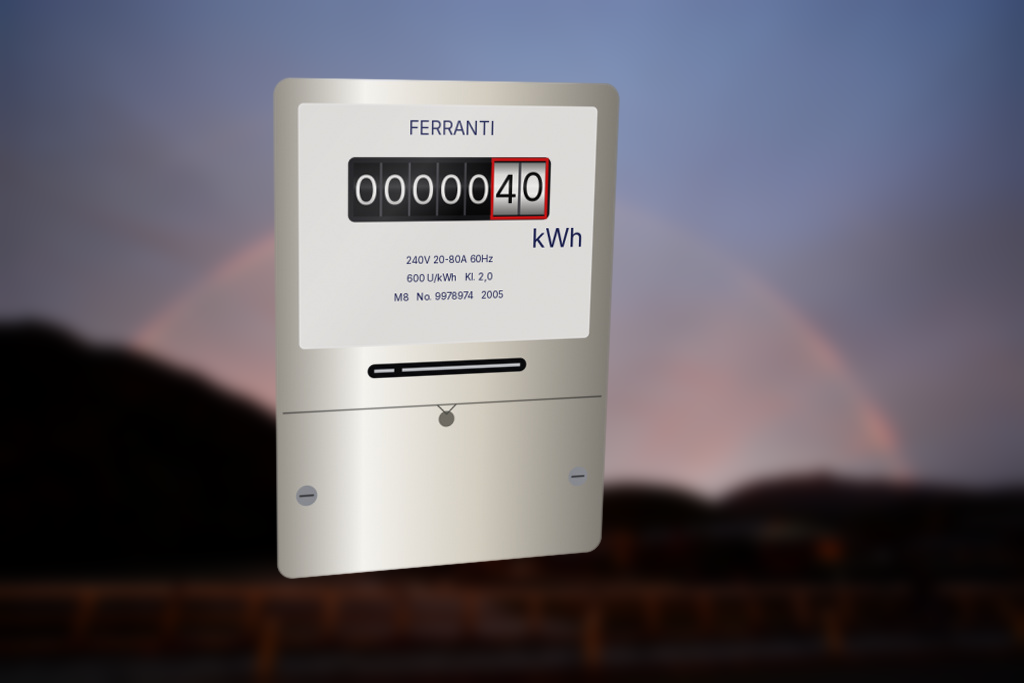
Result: 0.40,kWh
